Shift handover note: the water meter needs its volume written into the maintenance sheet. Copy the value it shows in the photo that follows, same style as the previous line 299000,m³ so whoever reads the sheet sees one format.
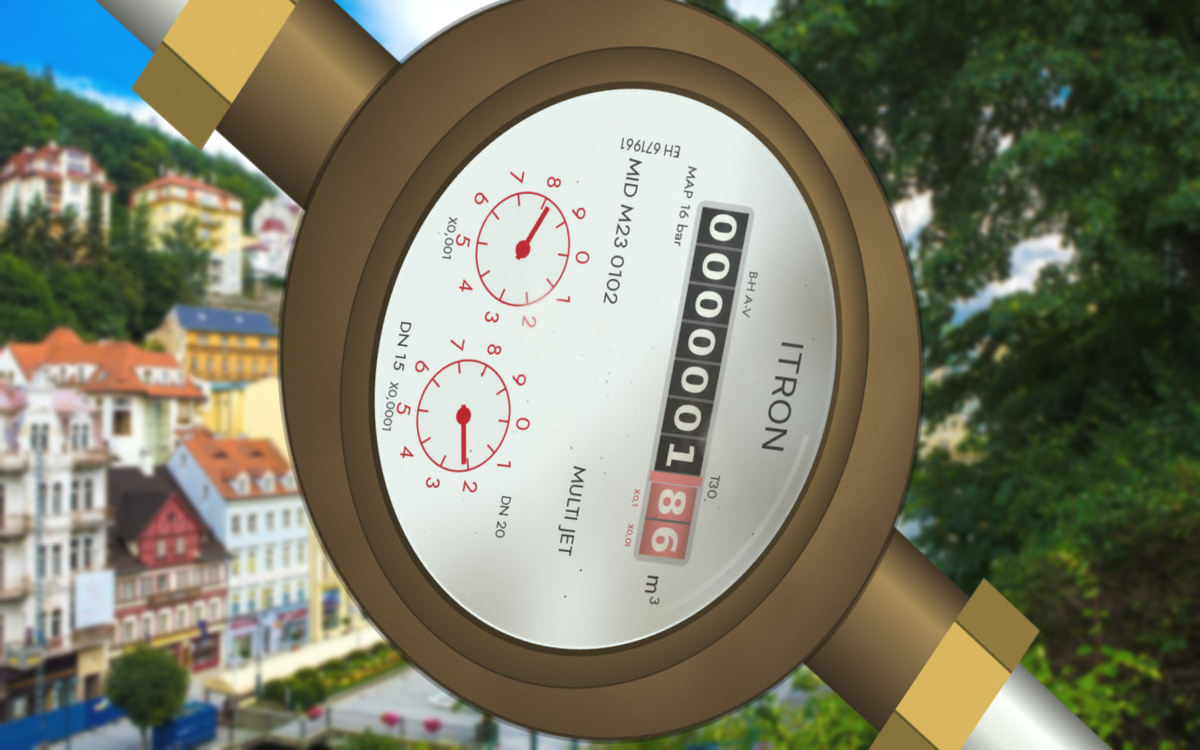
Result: 1.8682,m³
